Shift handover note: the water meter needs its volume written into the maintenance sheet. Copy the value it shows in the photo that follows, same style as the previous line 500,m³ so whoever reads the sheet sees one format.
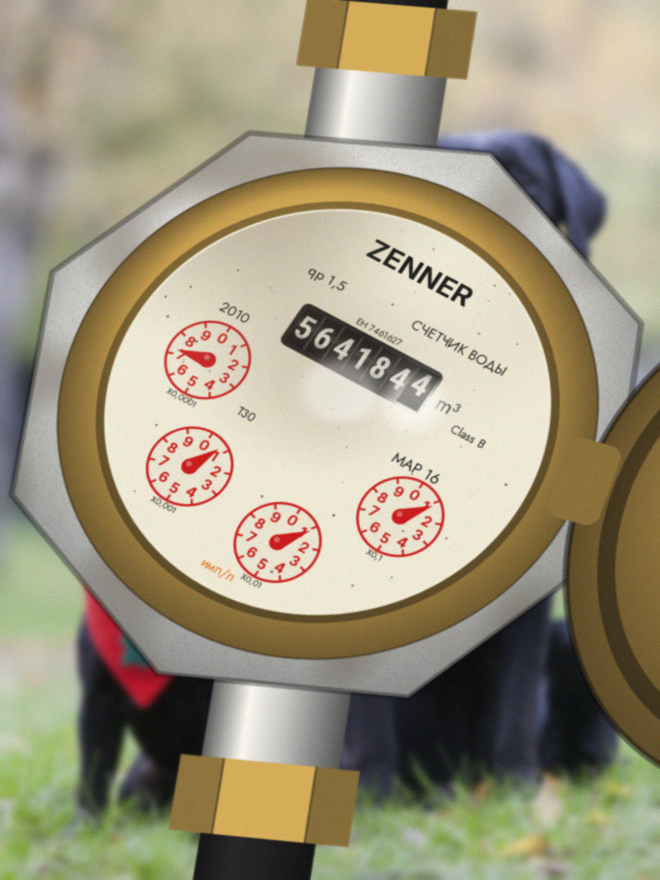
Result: 5641844.1107,m³
